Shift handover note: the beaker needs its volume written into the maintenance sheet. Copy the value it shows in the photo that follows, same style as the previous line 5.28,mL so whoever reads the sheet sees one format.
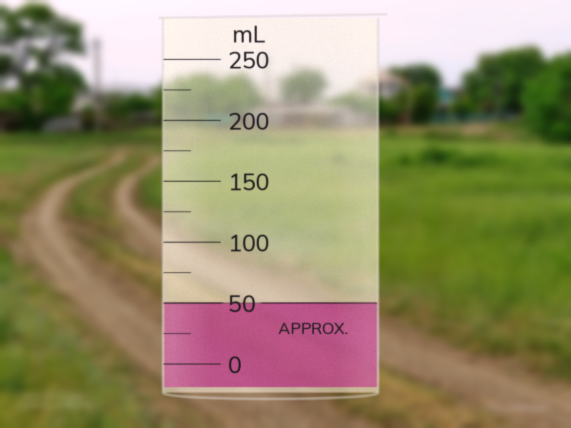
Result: 50,mL
